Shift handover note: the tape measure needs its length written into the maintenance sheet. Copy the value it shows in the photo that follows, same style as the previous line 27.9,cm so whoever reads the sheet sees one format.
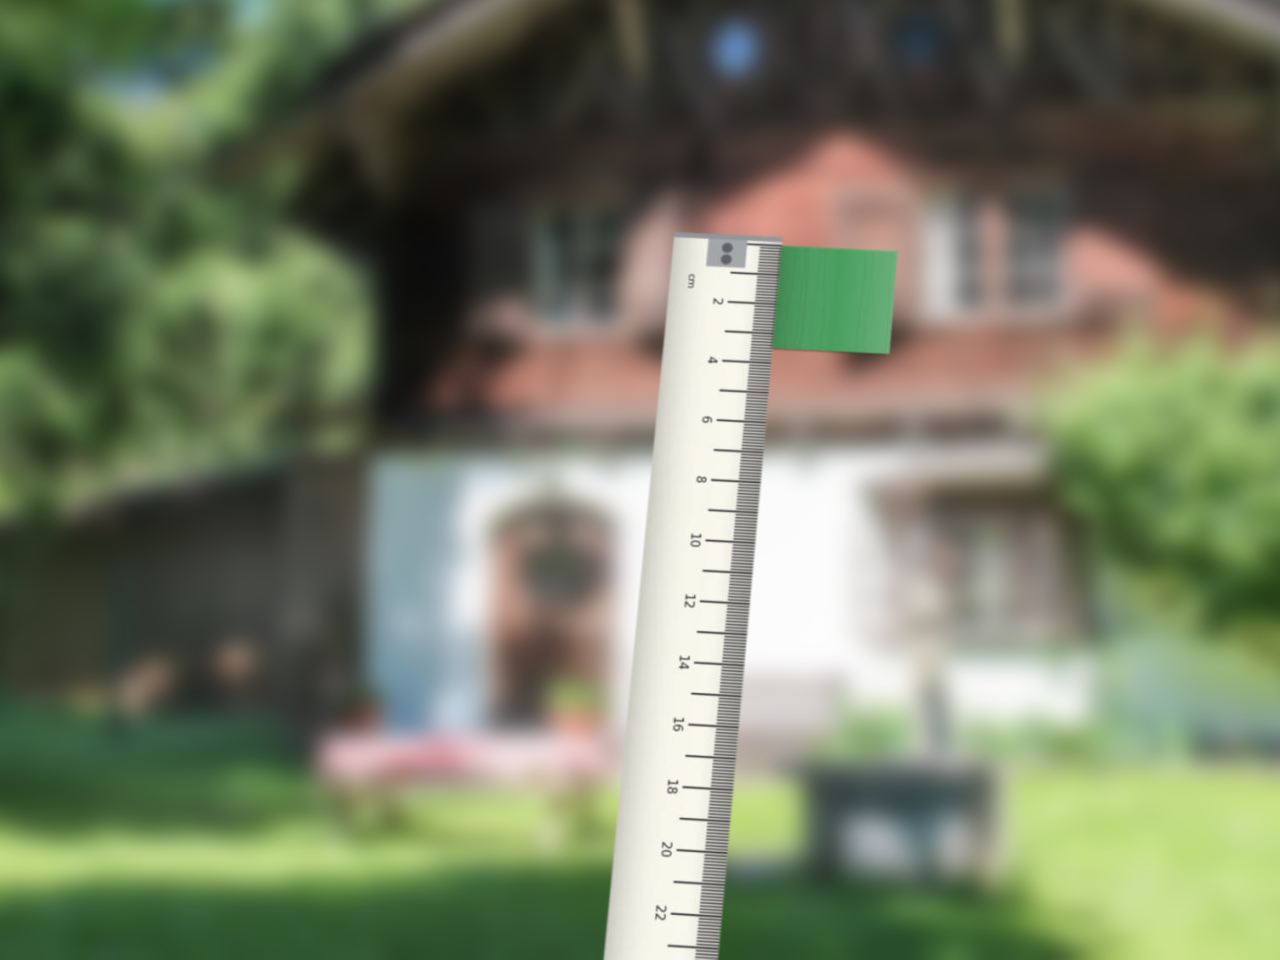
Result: 3.5,cm
